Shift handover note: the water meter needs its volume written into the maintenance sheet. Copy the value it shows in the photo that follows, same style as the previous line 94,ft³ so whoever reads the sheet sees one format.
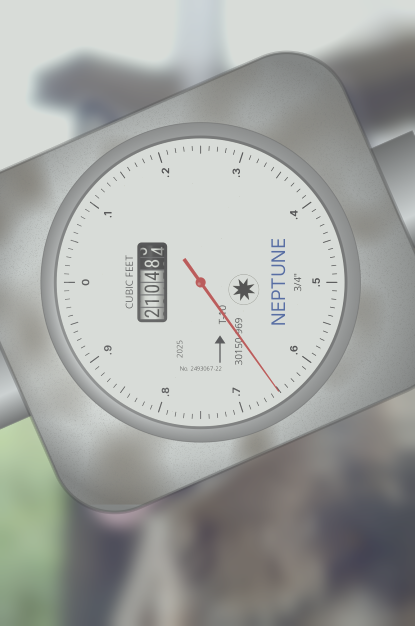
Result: 210483.65,ft³
